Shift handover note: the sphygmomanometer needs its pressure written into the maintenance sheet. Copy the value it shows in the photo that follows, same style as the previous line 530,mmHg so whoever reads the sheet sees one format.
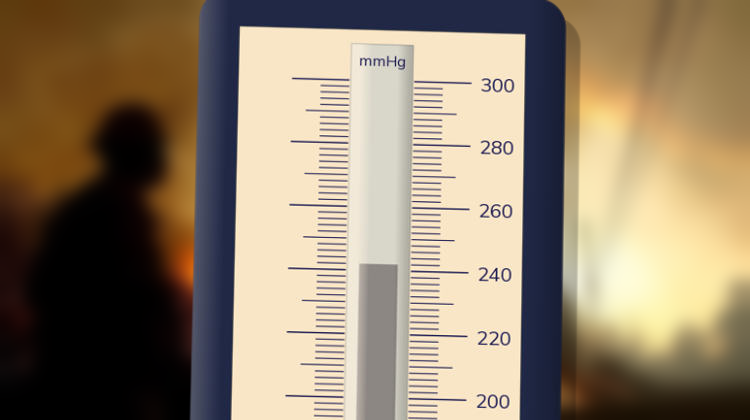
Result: 242,mmHg
